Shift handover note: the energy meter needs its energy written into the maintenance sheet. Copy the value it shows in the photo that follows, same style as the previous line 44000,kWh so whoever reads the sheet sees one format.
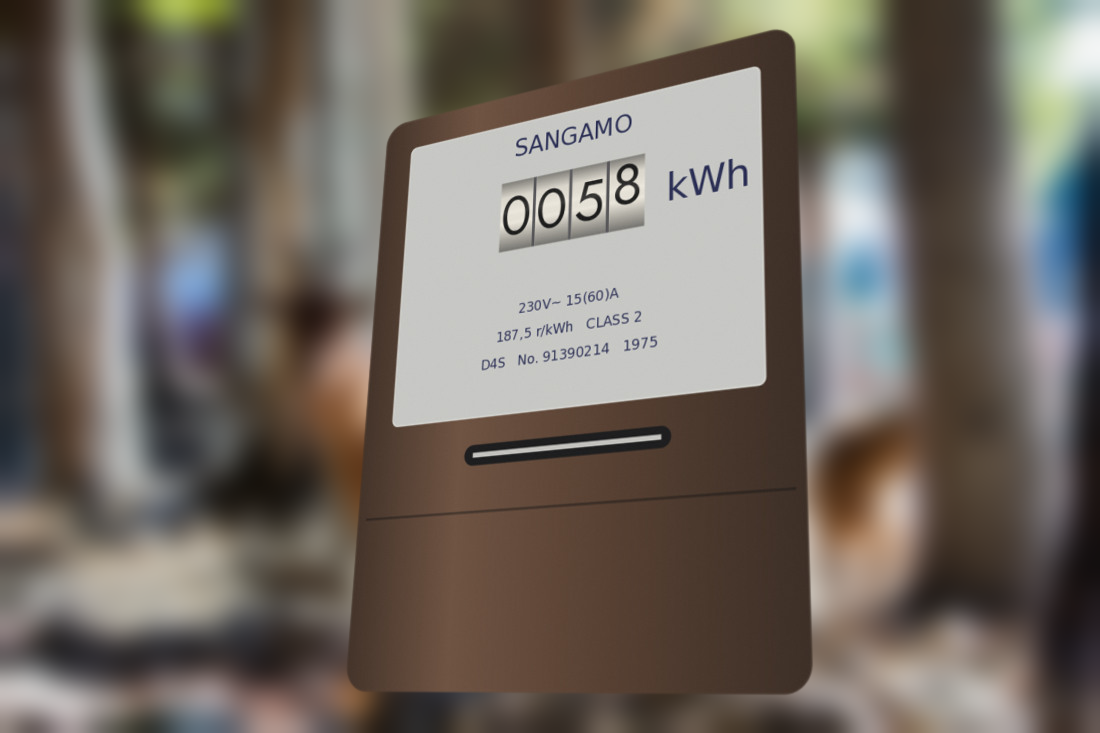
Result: 58,kWh
